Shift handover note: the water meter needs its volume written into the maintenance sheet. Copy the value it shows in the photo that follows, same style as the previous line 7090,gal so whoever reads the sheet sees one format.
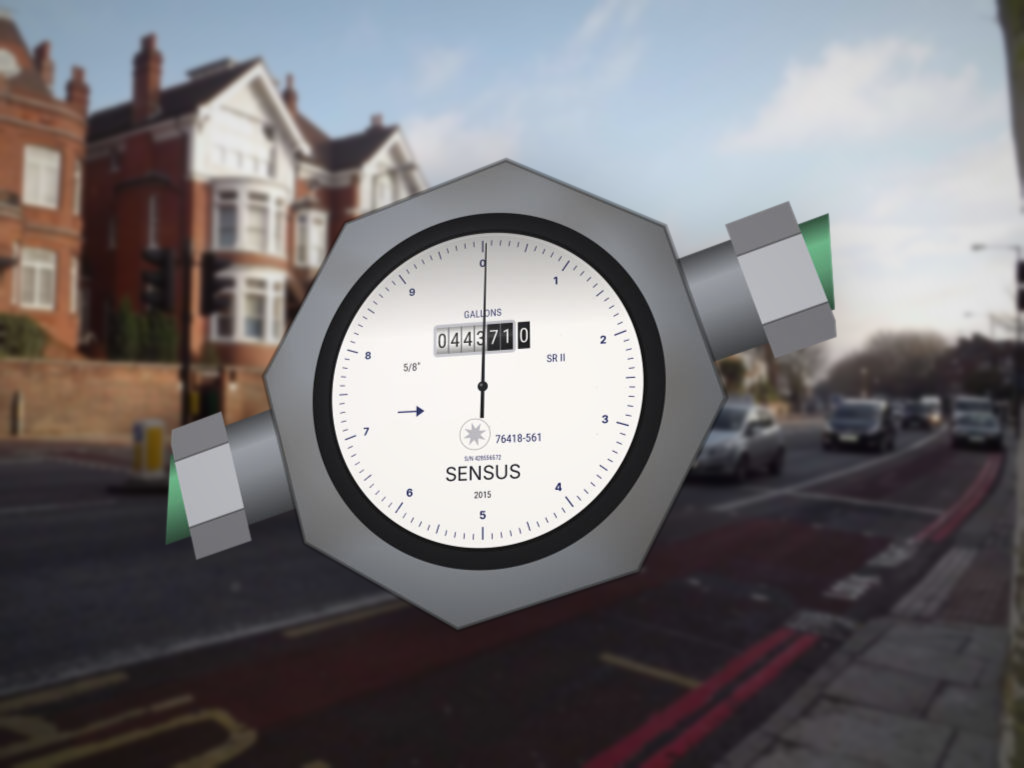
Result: 443710.0,gal
